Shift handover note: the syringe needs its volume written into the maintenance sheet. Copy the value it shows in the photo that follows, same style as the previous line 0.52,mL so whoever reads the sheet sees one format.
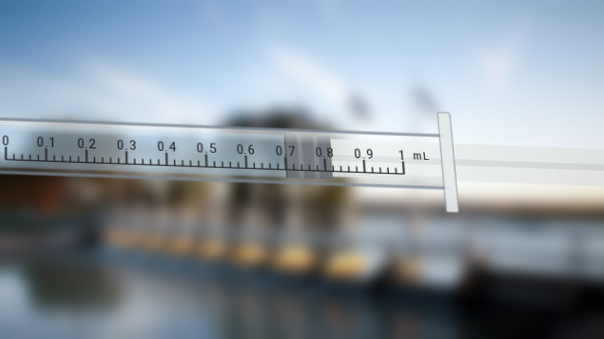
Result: 0.7,mL
